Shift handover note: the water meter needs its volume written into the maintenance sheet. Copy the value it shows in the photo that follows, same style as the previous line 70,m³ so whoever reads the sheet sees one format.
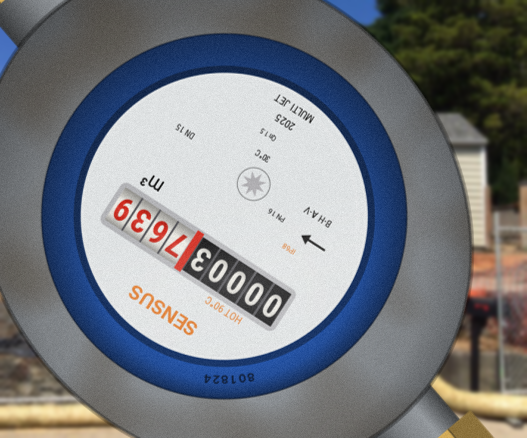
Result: 3.7639,m³
